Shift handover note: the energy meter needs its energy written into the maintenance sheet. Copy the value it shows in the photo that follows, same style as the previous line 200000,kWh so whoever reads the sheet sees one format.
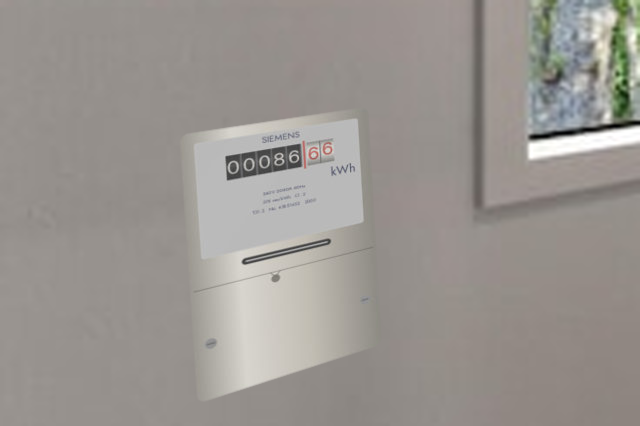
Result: 86.66,kWh
